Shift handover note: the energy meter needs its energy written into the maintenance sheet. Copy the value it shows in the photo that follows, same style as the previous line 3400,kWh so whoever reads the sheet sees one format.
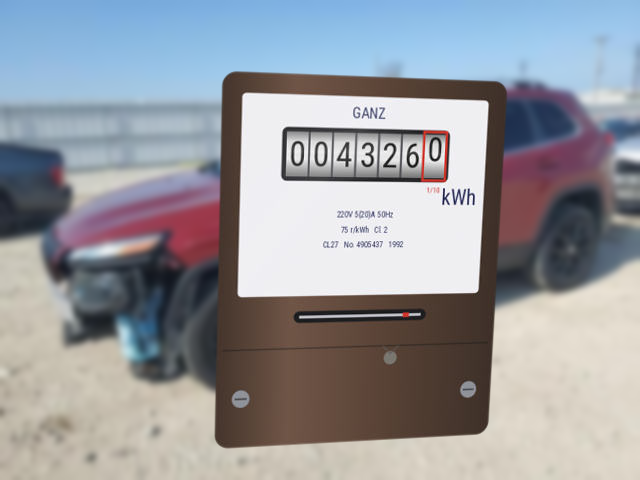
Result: 4326.0,kWh
